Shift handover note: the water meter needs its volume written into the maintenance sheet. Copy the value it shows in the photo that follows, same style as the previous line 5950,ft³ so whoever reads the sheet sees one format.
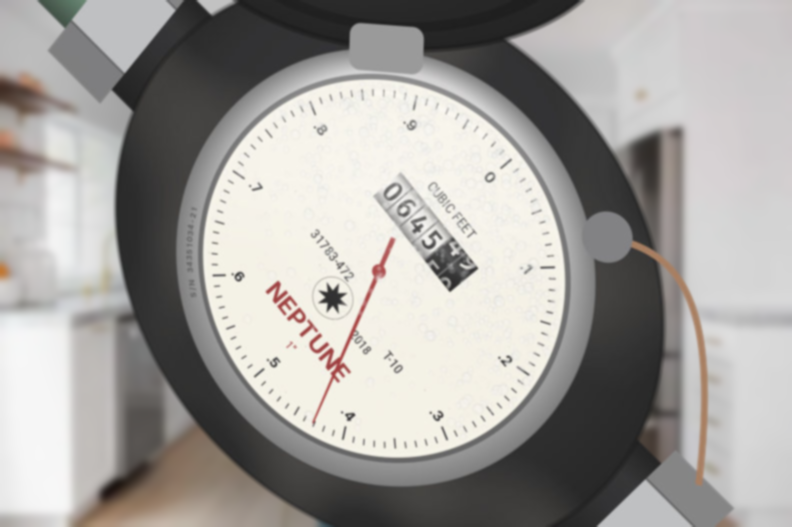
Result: 64549.43,ft³
